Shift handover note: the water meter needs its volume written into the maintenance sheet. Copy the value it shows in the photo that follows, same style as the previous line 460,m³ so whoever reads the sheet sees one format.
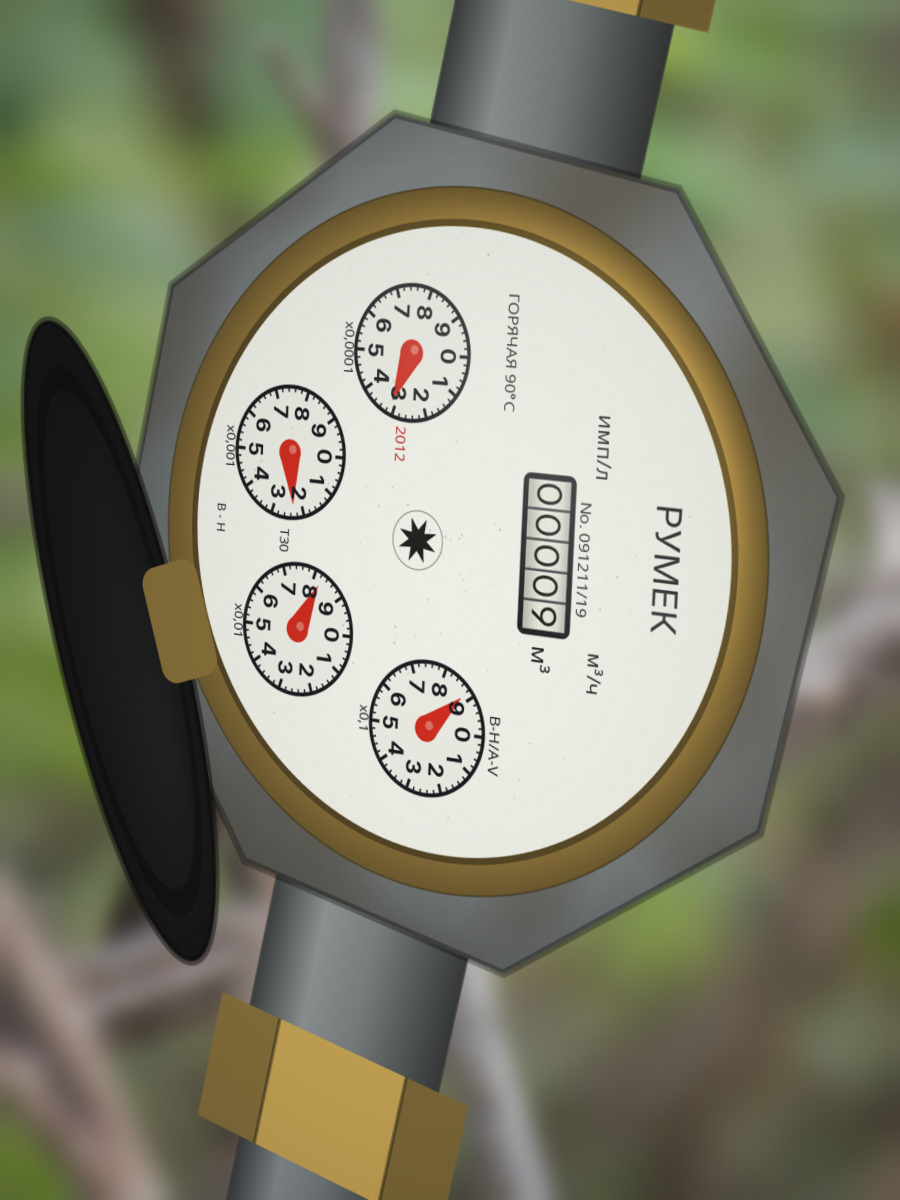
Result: 9.8823,m³
